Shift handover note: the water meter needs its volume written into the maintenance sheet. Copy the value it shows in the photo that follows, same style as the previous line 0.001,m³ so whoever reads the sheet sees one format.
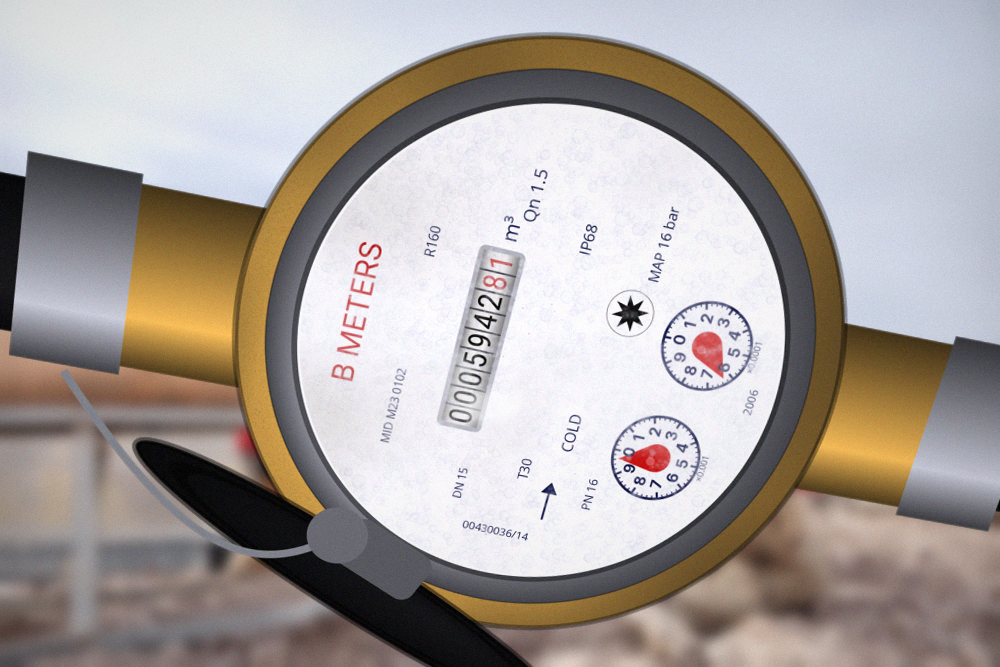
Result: 5942.8096,m³
